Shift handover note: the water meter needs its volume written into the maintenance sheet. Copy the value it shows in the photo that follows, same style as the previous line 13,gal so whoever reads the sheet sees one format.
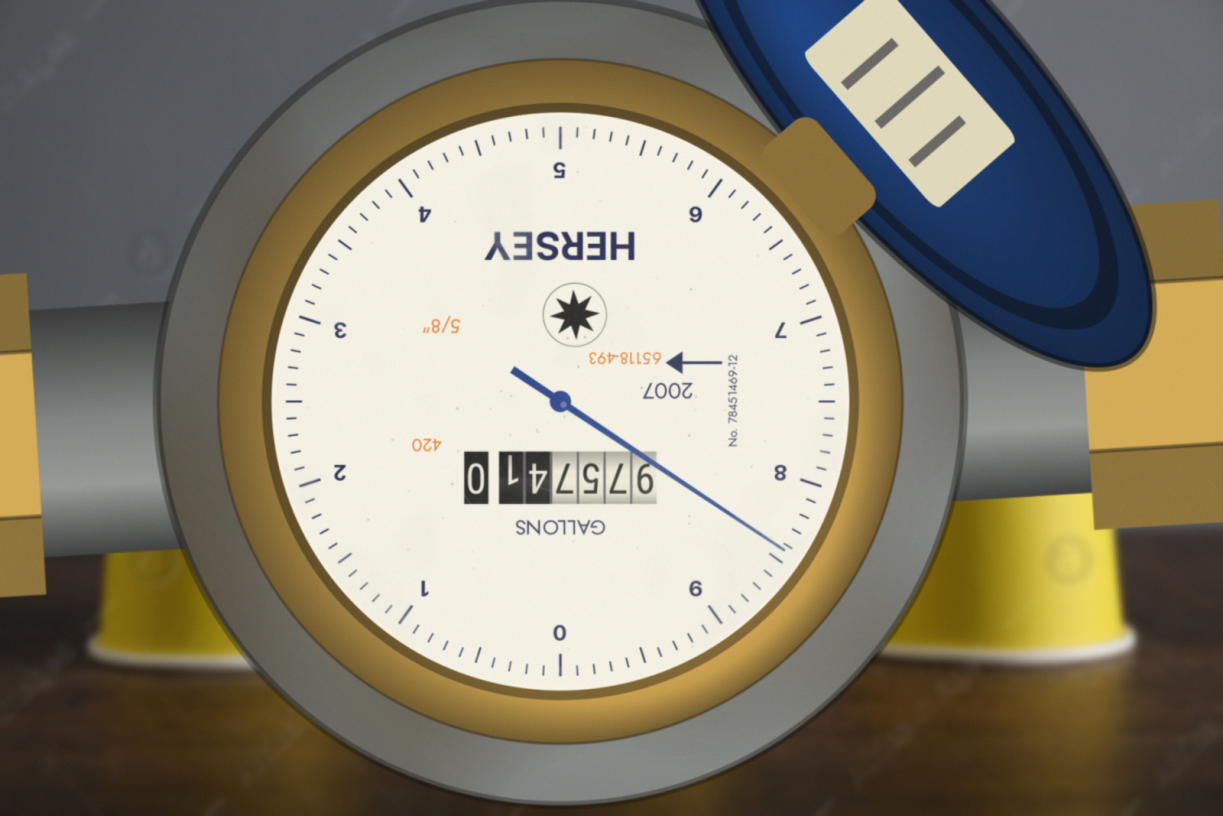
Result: 9757408.4,gal
